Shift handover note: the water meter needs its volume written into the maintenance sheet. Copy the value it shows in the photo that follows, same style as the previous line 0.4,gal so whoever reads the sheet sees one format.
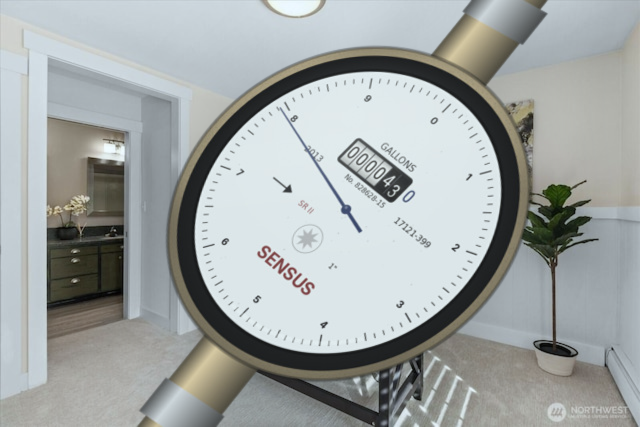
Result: 427.9,gal
